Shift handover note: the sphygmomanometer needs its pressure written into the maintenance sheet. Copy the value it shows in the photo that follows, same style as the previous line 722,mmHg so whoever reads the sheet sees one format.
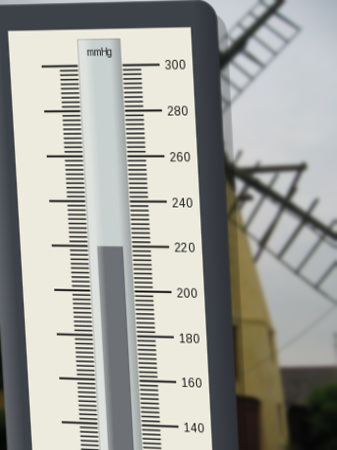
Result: 220,mmHg
